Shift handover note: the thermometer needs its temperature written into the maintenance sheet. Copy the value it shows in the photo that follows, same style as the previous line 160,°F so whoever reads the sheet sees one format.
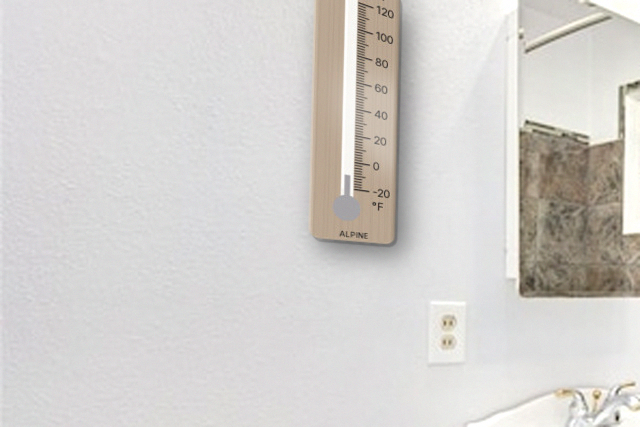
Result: -10,°F
